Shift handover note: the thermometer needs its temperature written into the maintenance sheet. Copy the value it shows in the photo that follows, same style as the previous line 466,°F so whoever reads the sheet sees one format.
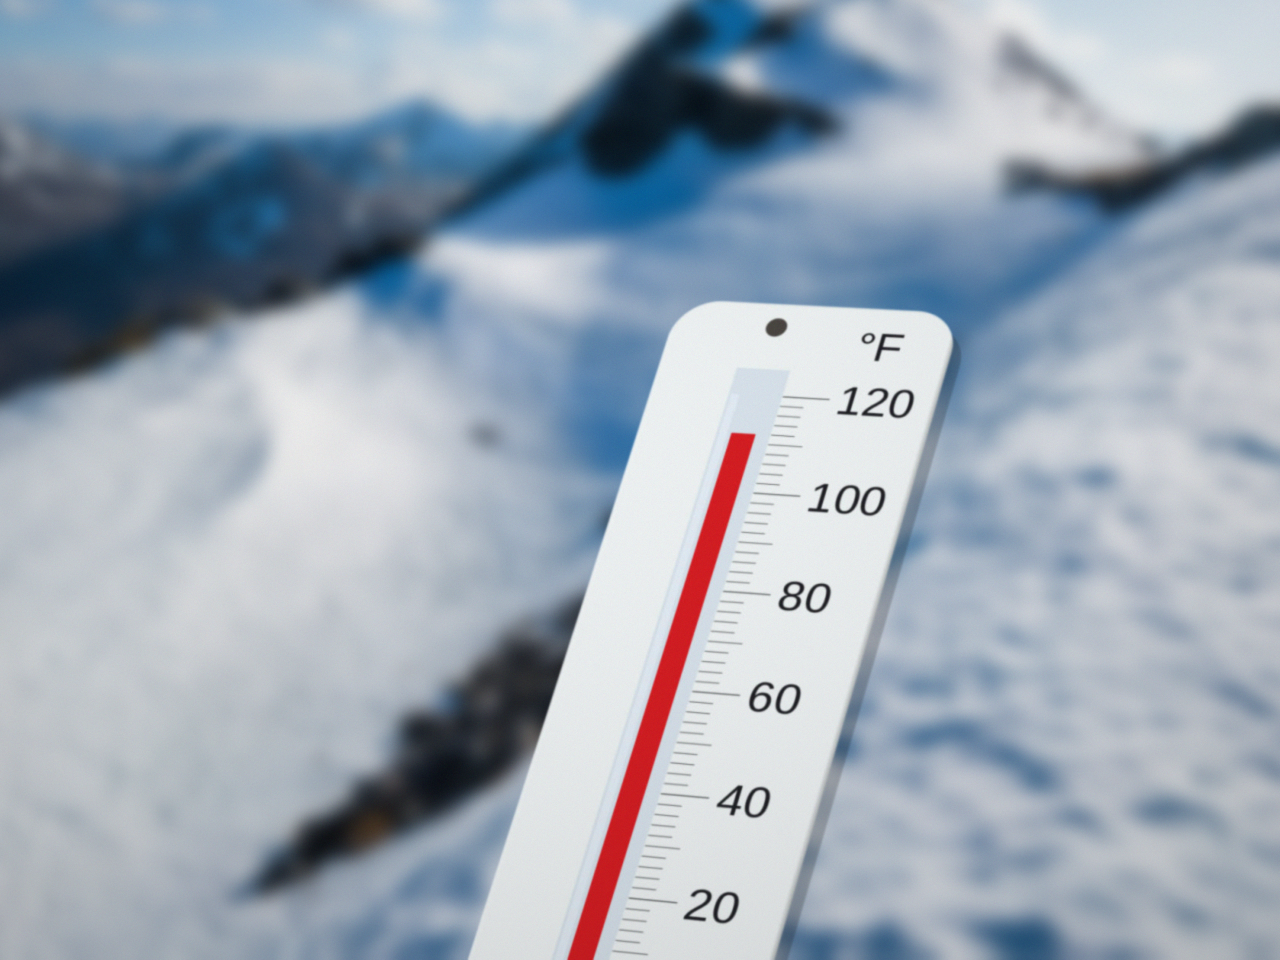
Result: 112,°F
